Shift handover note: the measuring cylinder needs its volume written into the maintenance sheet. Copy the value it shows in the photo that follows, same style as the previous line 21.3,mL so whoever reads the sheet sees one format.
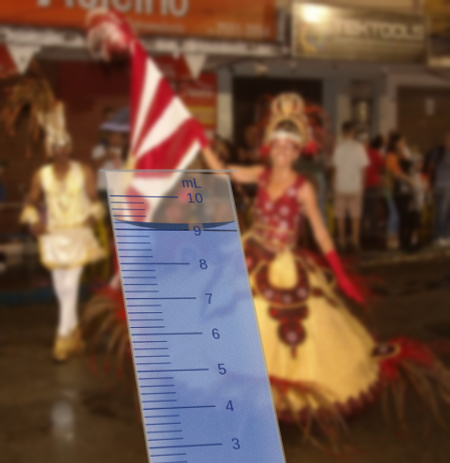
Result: 9,mL
